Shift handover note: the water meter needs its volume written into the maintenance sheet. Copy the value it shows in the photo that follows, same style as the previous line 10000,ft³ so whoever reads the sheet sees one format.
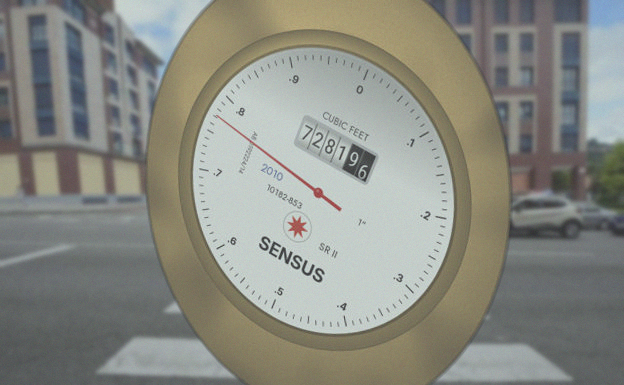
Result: 728195.77,ft³
